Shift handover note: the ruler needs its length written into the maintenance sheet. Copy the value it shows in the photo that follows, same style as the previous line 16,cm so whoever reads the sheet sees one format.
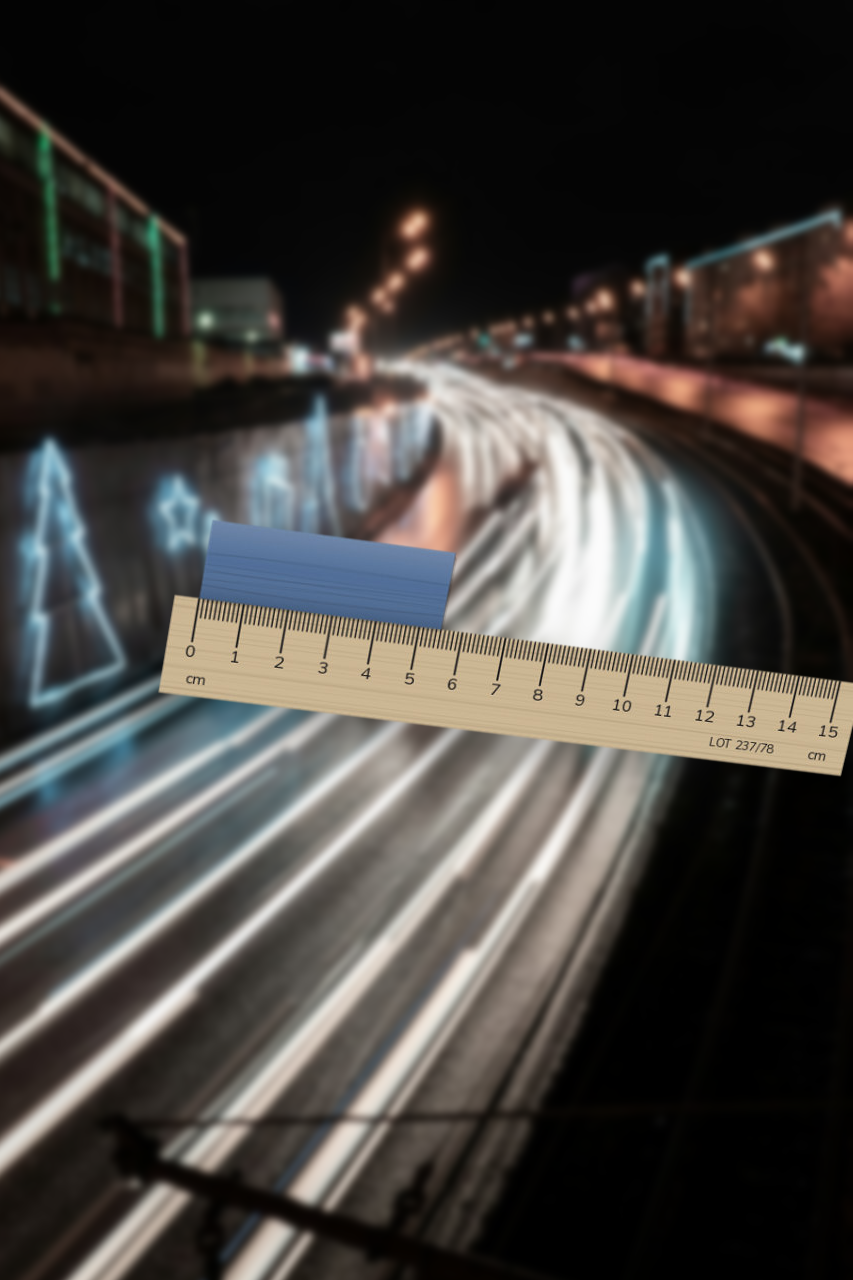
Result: 5.5,cm
